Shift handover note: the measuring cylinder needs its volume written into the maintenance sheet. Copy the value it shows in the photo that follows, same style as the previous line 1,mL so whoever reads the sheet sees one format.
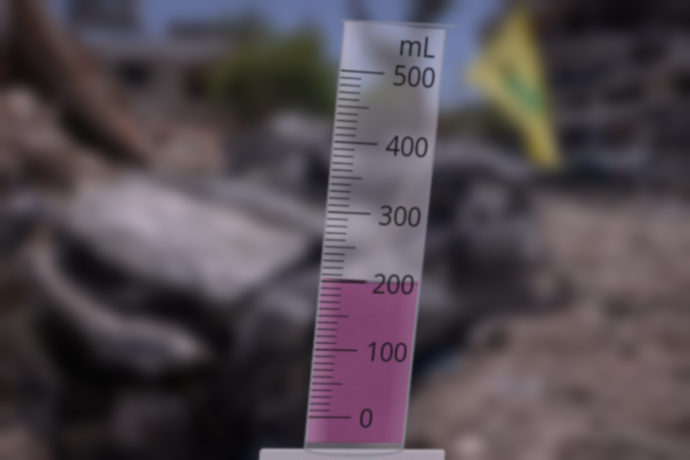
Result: 200,mL
